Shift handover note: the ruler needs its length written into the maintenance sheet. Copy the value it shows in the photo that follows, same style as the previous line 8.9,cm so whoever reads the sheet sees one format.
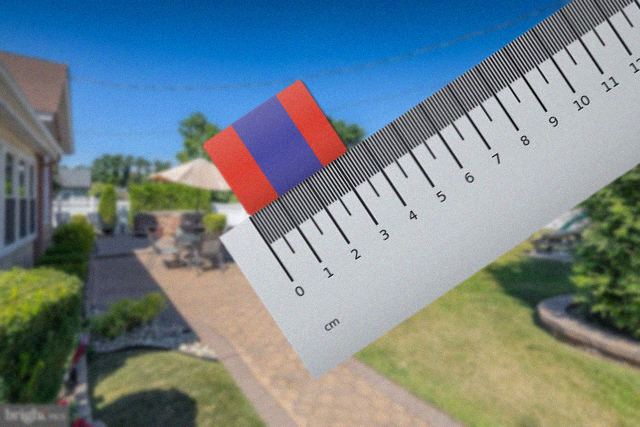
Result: 3.5,cm
